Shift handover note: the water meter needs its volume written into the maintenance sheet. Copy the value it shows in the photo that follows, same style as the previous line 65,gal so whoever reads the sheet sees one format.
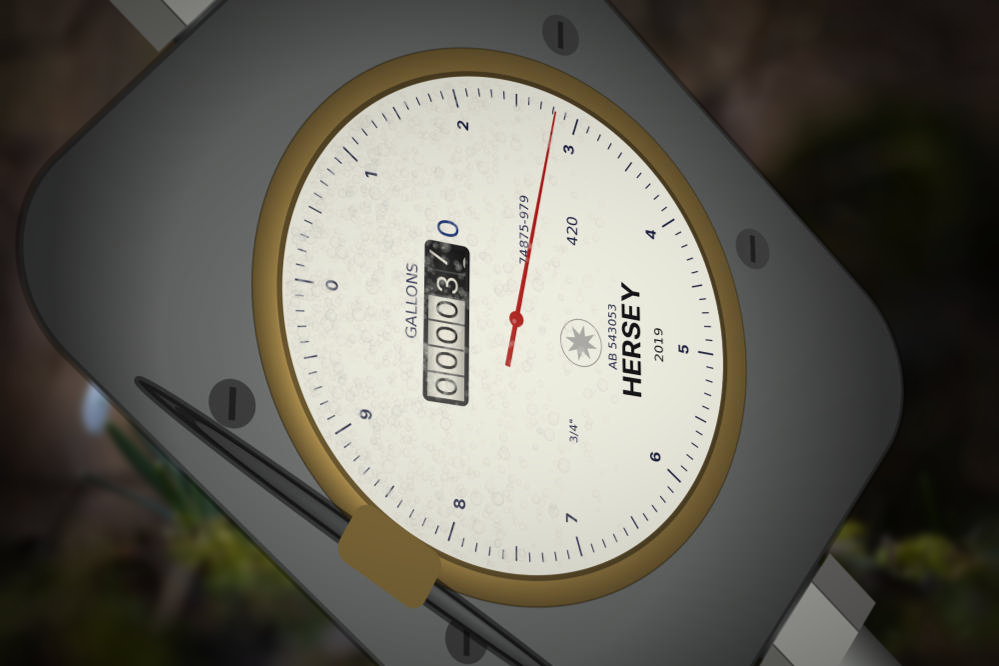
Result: 372.8,gal
